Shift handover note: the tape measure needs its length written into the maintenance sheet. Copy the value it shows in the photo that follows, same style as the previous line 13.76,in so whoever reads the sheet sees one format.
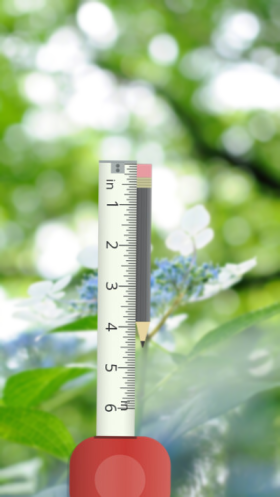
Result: 4.5,in
